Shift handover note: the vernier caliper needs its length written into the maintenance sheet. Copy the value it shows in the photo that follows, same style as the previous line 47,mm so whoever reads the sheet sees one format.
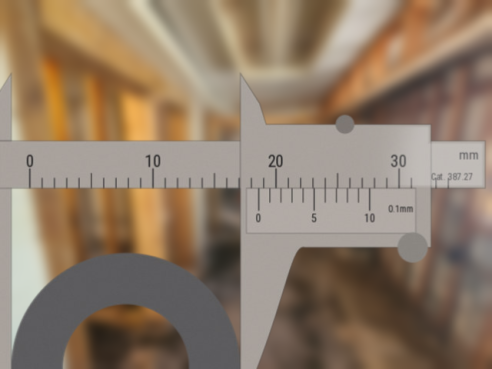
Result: 18.6,mm
